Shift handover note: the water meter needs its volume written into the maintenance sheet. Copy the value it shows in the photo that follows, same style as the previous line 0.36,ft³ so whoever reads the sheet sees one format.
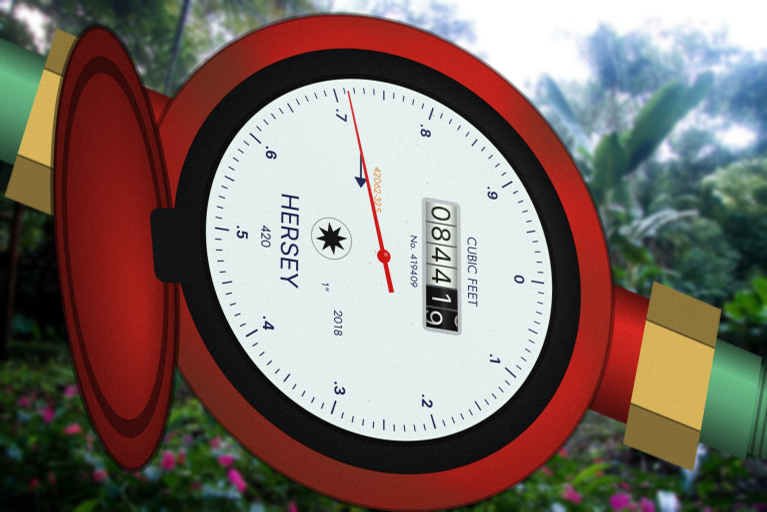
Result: 84418.71,ft³
